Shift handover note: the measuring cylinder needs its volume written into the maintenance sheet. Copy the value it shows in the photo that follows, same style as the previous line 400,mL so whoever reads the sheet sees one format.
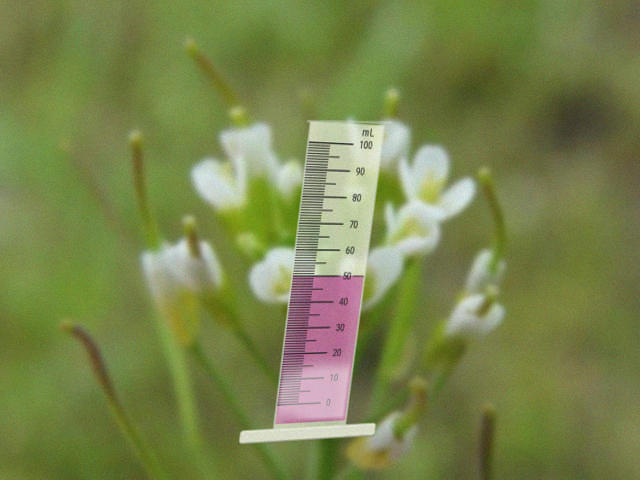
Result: 50,mL
